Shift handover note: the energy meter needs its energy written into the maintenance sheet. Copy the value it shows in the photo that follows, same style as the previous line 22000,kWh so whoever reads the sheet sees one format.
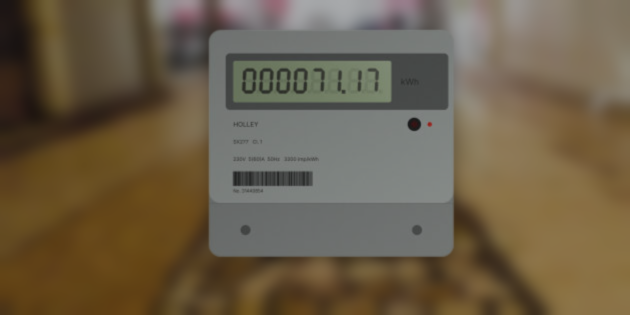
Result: 71.17,kWh
